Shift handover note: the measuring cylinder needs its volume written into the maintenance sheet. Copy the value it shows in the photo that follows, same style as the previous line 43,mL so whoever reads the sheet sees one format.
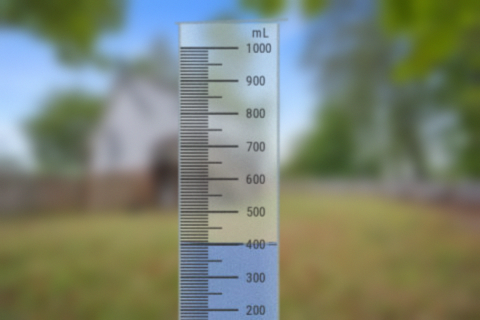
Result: 400,mL
